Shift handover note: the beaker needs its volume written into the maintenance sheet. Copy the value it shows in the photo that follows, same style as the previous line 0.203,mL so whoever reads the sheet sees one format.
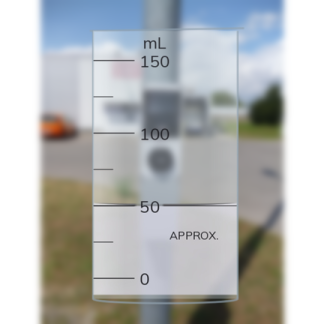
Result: 50,mL
